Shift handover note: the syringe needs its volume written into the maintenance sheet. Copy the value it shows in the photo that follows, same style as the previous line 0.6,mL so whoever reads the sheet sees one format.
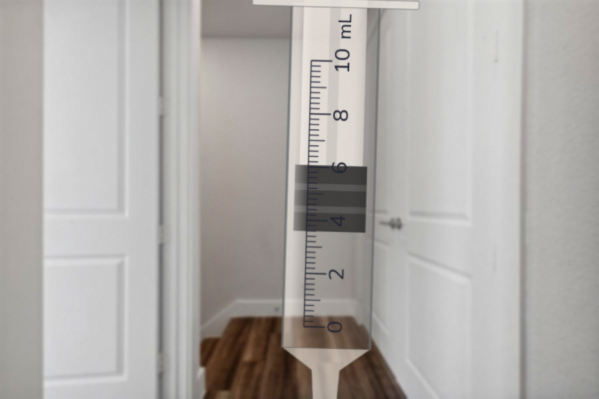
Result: 3.6,mL
